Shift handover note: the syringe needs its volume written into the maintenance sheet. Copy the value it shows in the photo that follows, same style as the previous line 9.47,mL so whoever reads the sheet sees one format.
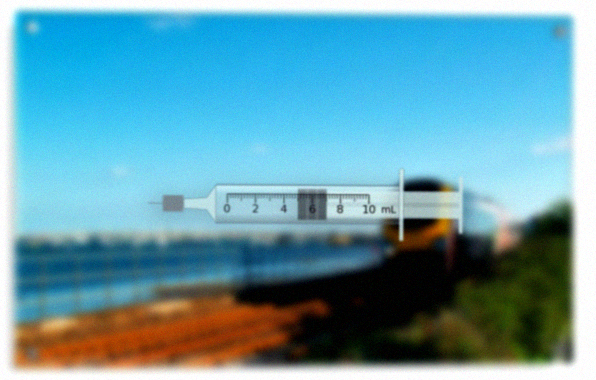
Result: 5,mL
